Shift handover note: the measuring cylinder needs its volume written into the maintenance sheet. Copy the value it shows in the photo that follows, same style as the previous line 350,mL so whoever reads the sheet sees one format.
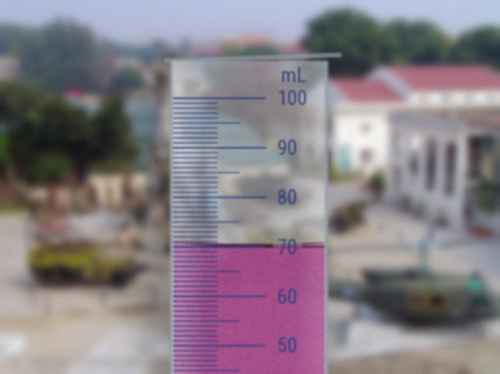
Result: 70,mL
